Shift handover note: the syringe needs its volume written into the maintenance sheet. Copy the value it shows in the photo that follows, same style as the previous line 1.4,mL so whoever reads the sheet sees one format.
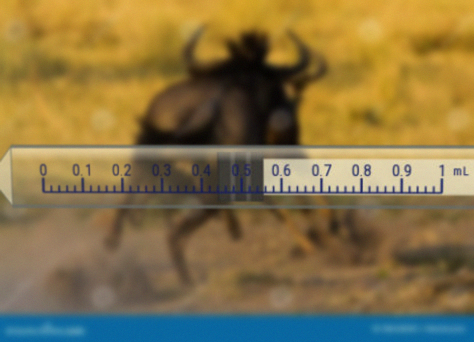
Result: 0.44,mL
